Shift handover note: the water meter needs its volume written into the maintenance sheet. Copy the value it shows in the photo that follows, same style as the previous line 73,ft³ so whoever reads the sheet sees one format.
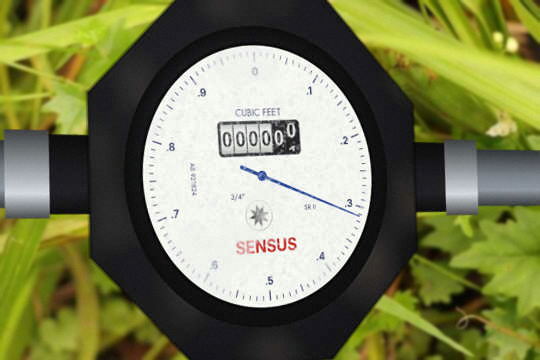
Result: 0.31,ft³
